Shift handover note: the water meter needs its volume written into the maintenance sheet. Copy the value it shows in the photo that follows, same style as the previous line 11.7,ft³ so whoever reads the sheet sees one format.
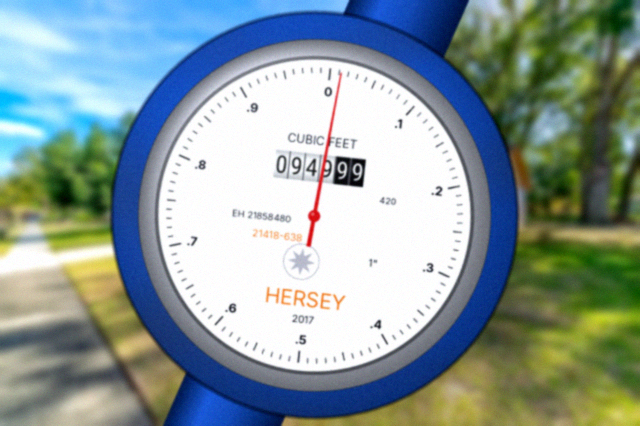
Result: 94999.01,ft³
